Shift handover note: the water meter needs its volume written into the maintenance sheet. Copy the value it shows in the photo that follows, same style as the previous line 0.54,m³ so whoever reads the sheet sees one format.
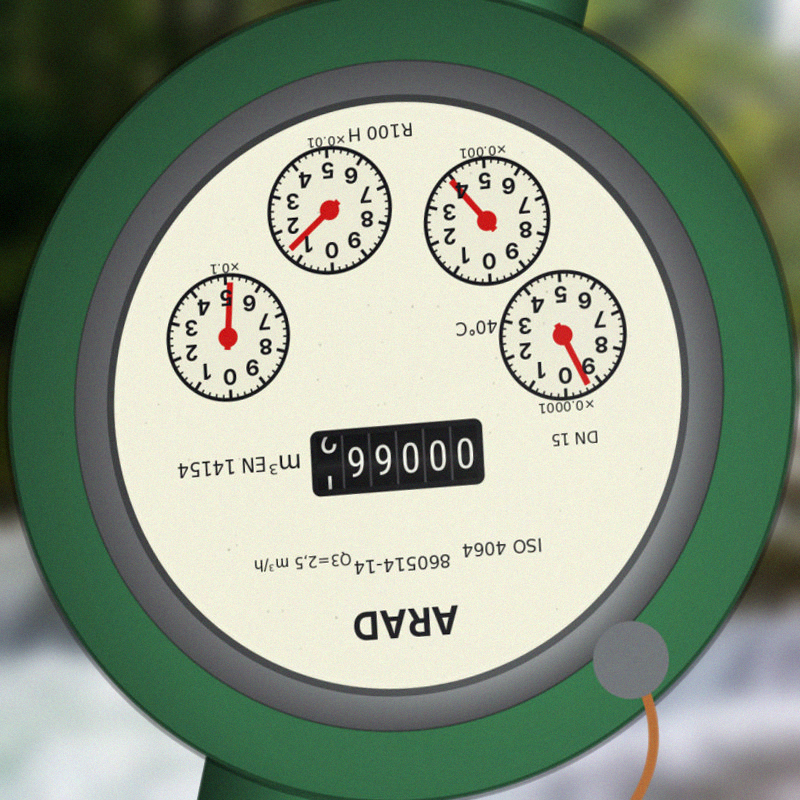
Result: 661.5139,m³
